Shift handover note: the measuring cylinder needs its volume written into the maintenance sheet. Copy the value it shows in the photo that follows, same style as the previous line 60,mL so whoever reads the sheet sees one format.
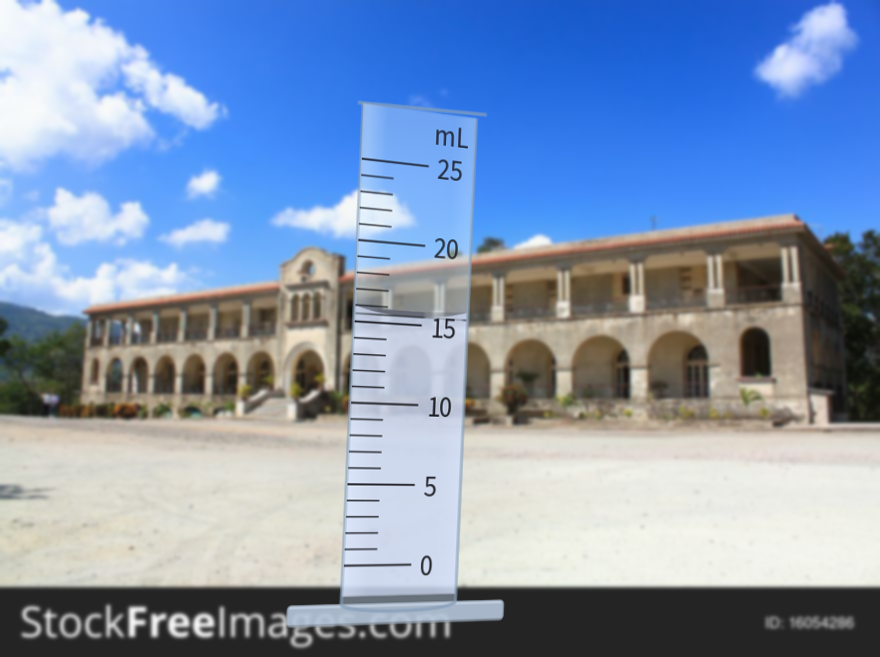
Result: 15.5,mL
